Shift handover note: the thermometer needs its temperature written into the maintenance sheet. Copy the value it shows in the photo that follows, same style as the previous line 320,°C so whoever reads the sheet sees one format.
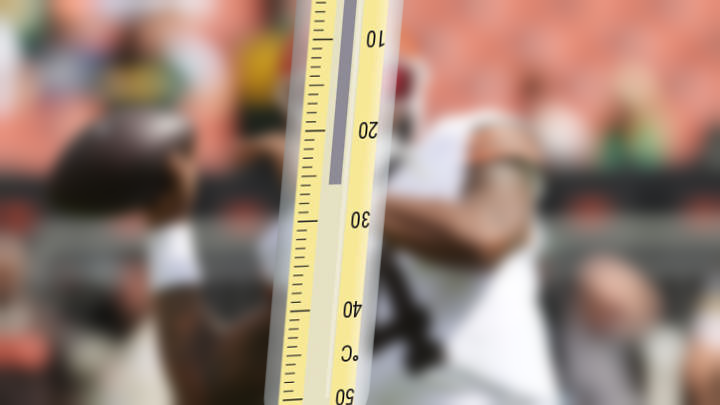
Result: 26,°C
